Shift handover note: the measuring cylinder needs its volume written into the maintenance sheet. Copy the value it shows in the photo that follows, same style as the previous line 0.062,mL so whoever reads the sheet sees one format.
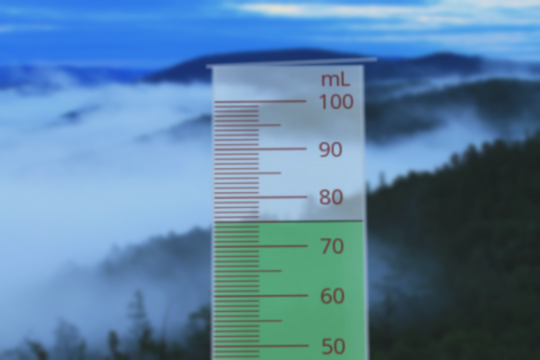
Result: 75,mL
